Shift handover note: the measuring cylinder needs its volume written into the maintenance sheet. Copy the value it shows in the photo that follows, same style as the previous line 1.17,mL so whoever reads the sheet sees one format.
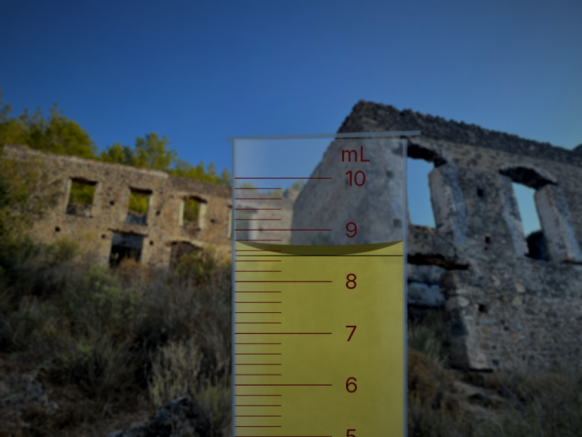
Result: 8.5,mL
